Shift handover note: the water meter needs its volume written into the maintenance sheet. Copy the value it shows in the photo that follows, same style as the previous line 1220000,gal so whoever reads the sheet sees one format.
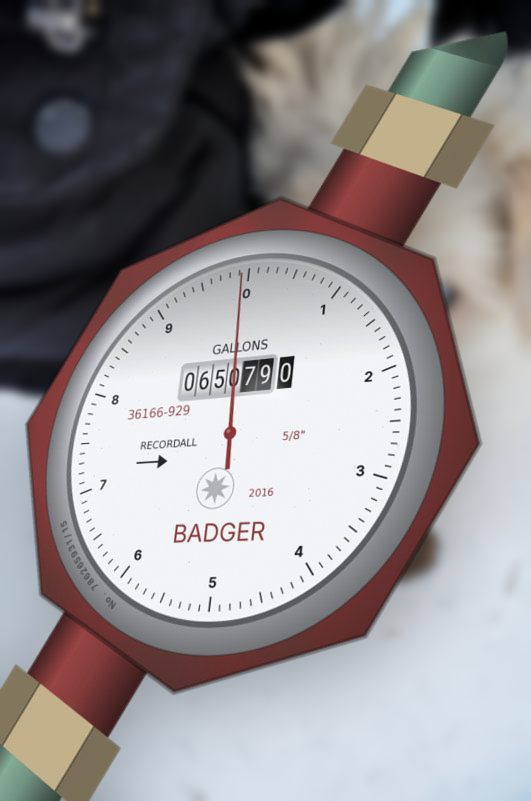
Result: 650789.9,gal
